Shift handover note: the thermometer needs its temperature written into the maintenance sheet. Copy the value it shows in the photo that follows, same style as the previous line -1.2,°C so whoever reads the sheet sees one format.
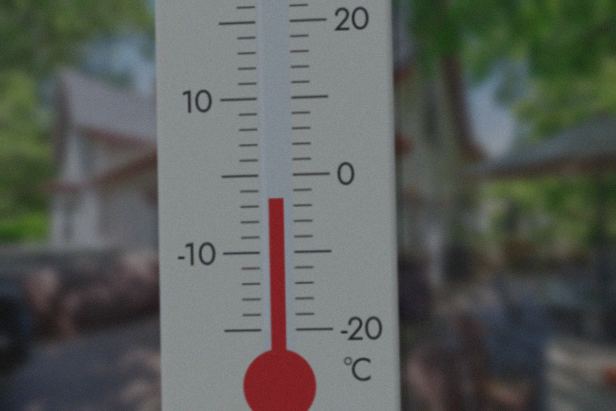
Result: -3,°C
